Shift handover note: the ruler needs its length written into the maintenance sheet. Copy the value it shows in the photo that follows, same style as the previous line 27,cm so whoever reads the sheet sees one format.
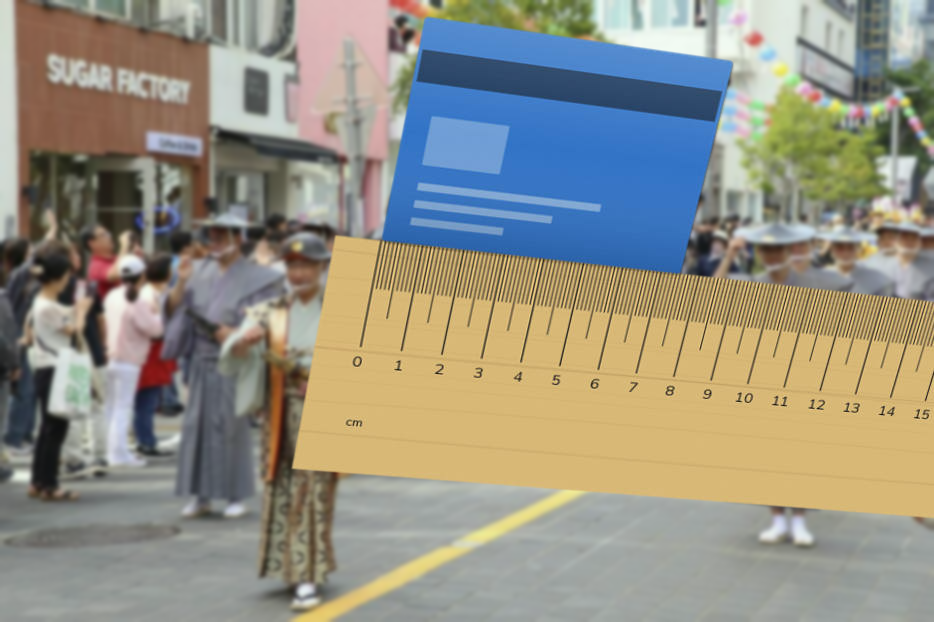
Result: 7.5,cm
